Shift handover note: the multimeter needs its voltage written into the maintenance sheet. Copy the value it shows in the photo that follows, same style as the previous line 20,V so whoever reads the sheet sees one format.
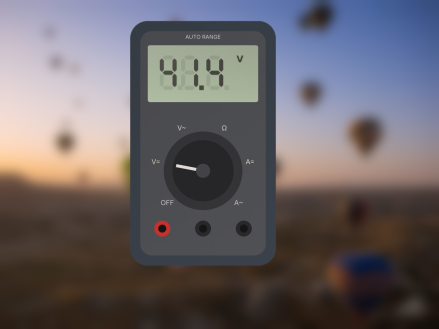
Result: 41.4,V
